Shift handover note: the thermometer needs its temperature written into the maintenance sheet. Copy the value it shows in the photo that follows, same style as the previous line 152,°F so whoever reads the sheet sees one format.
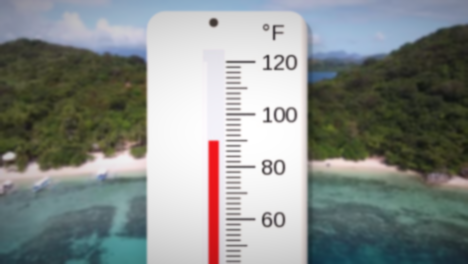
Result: 90,°F
